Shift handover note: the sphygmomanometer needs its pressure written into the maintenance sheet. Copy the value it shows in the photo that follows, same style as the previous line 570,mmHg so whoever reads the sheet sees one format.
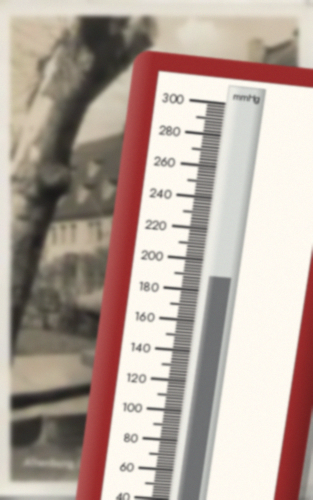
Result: 190,mmHg
